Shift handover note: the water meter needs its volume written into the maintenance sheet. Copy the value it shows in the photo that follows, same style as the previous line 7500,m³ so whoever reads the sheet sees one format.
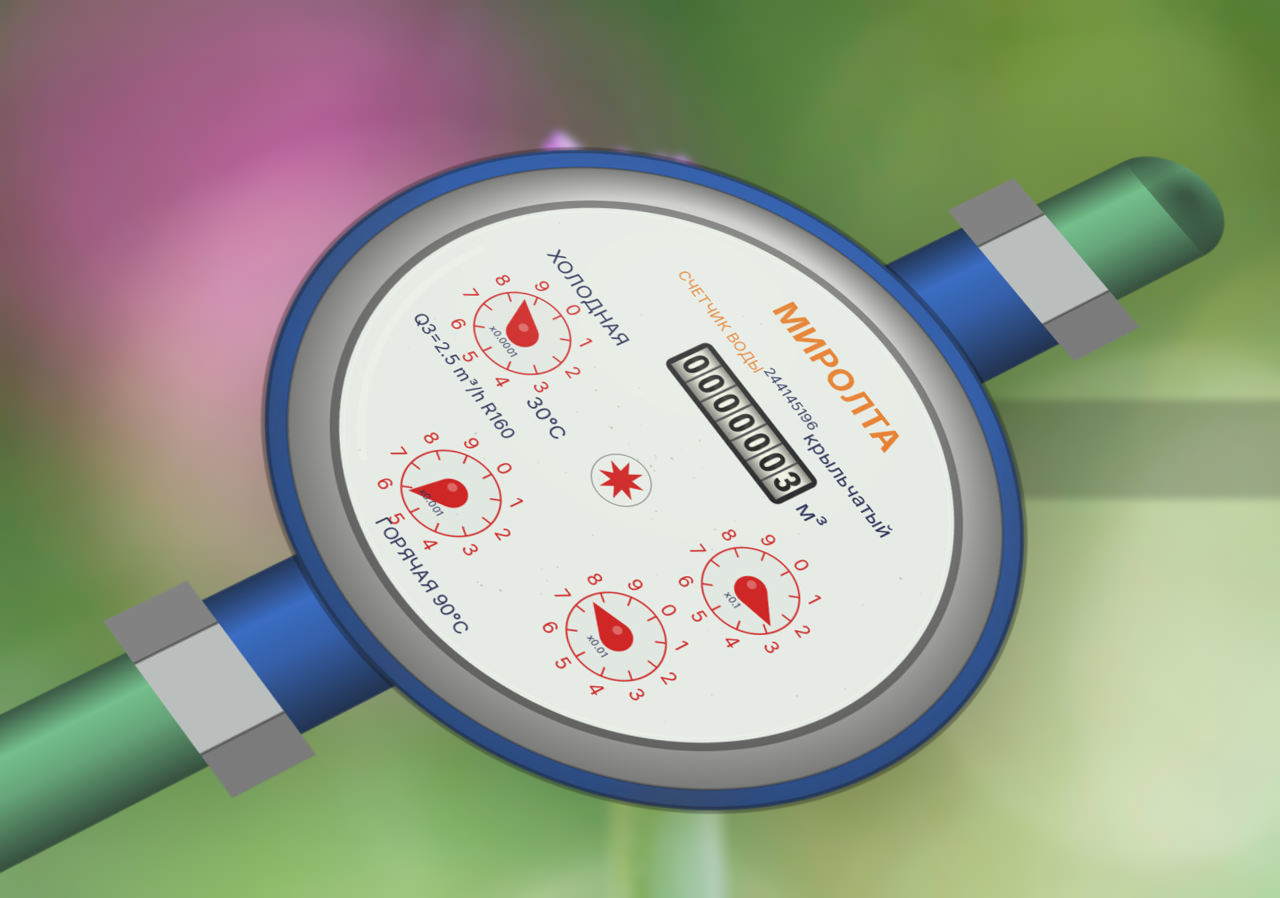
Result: 3.2758,m³
